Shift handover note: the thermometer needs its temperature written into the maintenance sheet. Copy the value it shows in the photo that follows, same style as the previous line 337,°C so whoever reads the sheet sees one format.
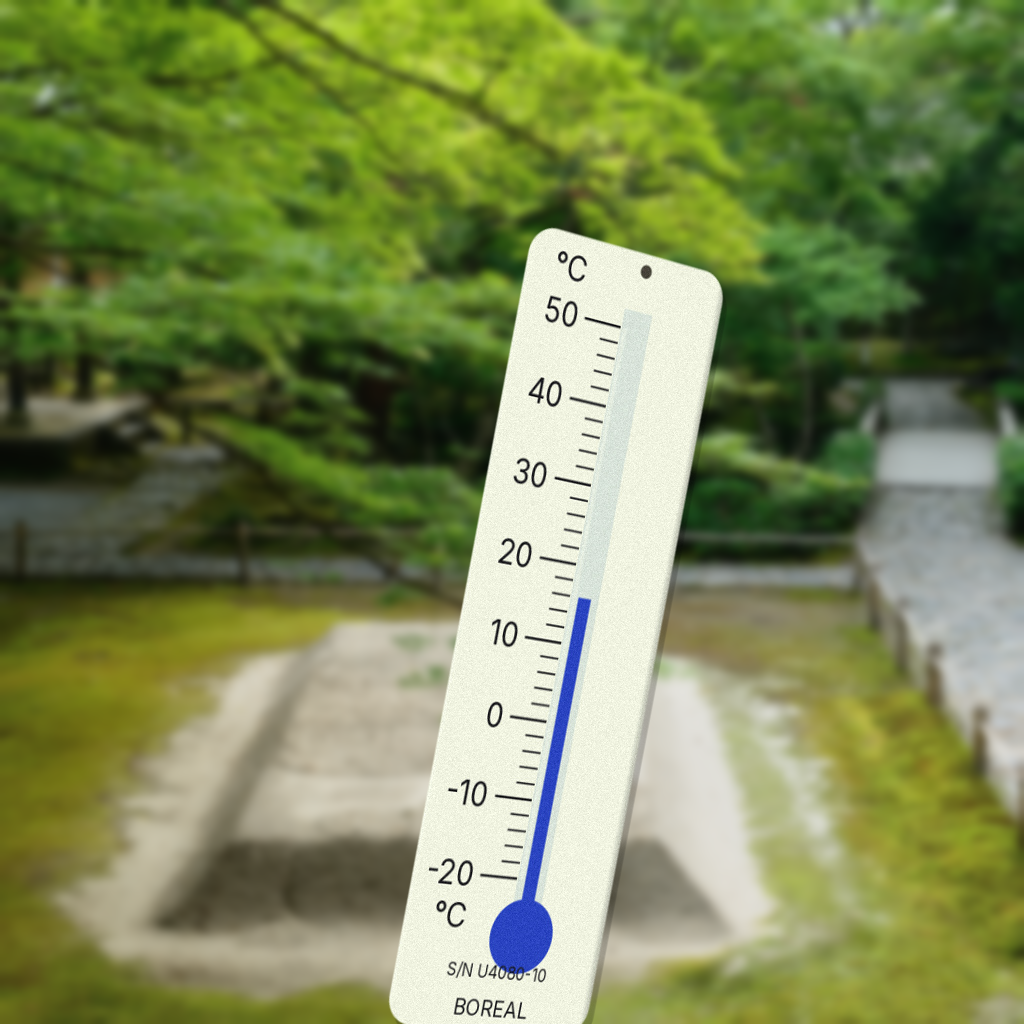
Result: 16,°C
